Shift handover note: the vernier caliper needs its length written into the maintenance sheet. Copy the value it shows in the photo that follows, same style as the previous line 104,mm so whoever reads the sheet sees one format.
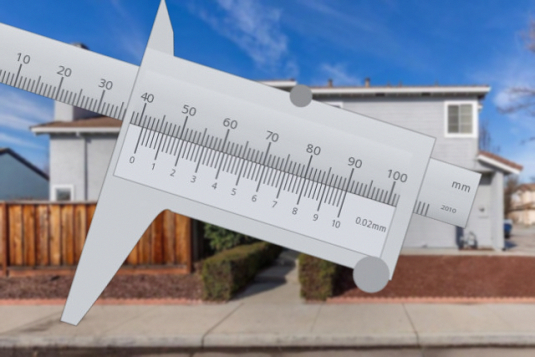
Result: 41.0,mm
